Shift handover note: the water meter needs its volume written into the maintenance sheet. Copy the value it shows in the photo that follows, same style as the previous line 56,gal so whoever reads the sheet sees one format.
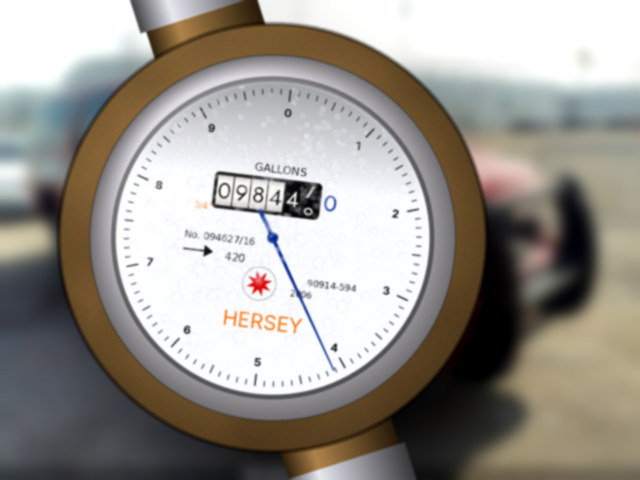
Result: 984474.1,gal
